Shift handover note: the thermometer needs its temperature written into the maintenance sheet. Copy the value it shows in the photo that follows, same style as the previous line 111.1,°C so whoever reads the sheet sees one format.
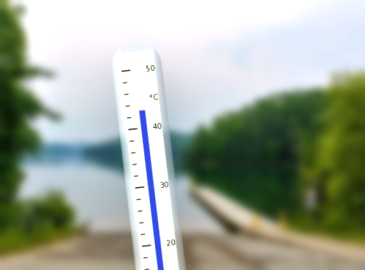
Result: 43,°C
